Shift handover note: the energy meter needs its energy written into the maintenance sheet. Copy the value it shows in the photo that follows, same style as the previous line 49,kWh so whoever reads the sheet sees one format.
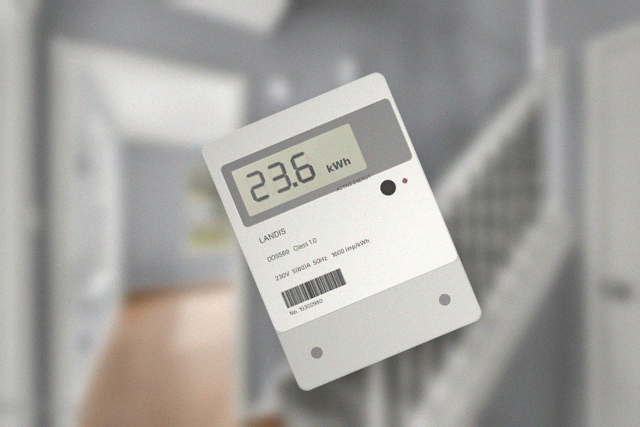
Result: 23.6,kWh
